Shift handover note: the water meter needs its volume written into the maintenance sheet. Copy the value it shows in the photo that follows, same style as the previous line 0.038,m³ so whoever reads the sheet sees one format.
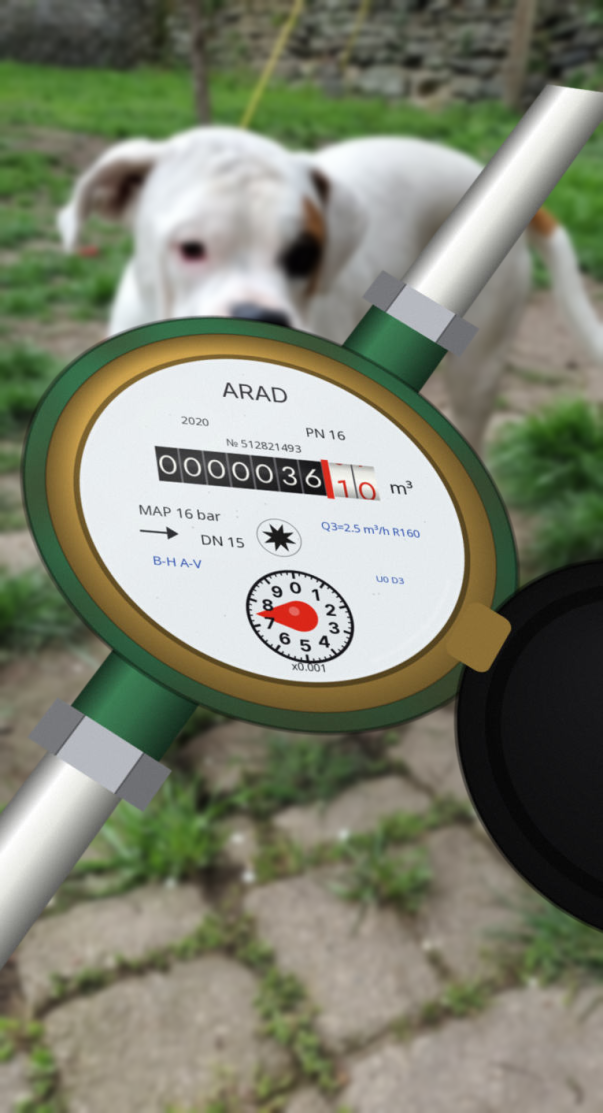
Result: 36.097,m³
